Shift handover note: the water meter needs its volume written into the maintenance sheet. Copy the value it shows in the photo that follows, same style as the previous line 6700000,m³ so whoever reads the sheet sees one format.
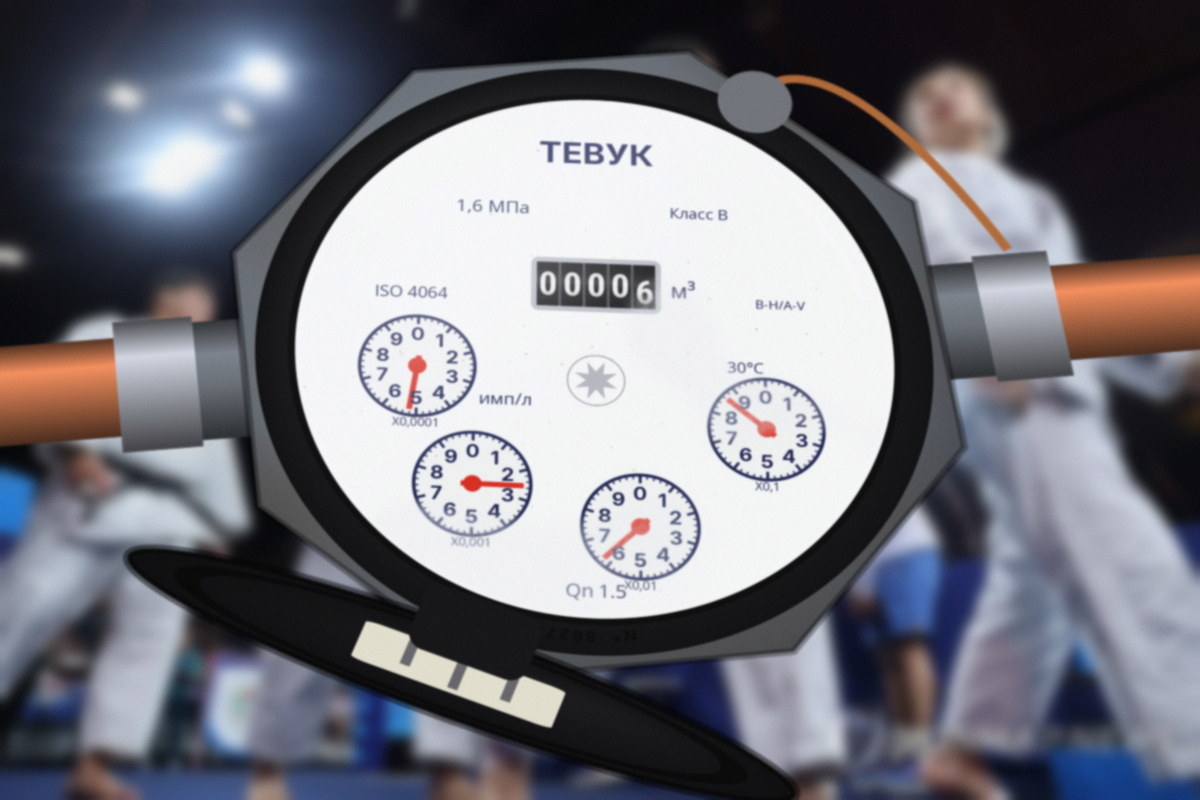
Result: 5.8625,m³
